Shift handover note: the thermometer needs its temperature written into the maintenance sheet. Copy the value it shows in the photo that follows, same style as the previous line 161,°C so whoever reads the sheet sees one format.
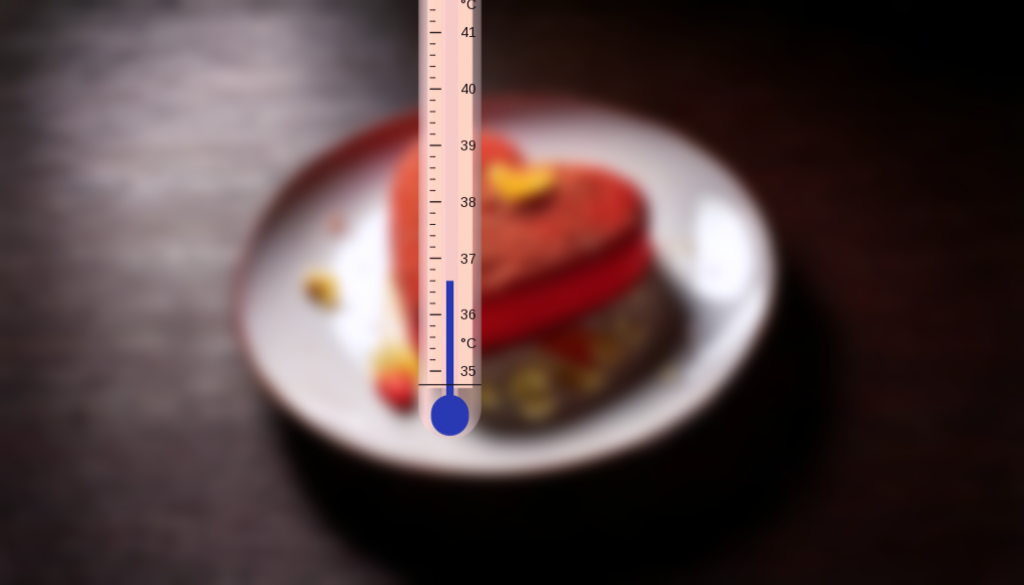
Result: 36.6,°C
